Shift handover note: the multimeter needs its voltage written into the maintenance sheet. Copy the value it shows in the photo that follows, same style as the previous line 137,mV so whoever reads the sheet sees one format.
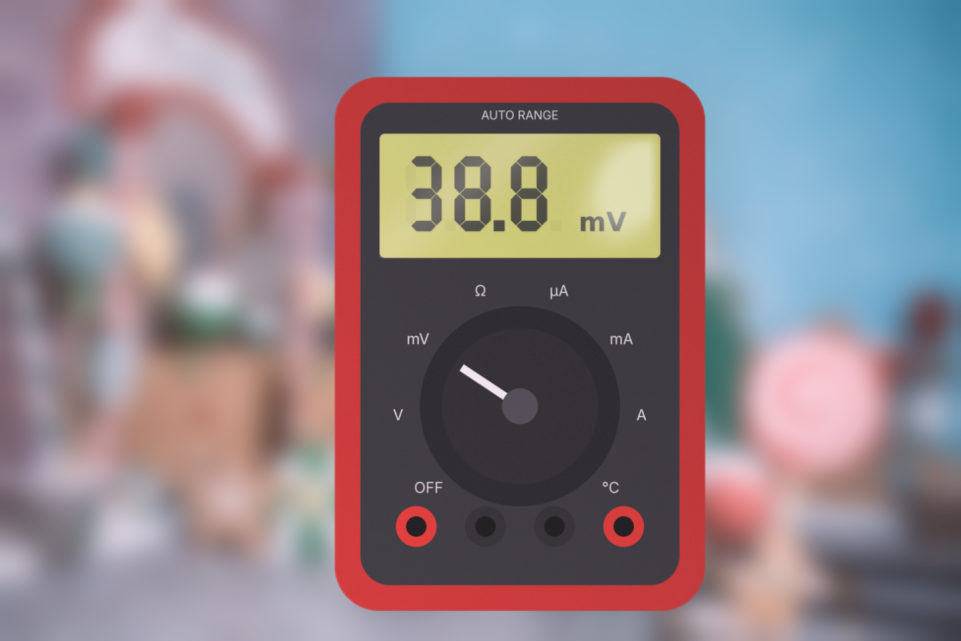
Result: 38.8,mV
